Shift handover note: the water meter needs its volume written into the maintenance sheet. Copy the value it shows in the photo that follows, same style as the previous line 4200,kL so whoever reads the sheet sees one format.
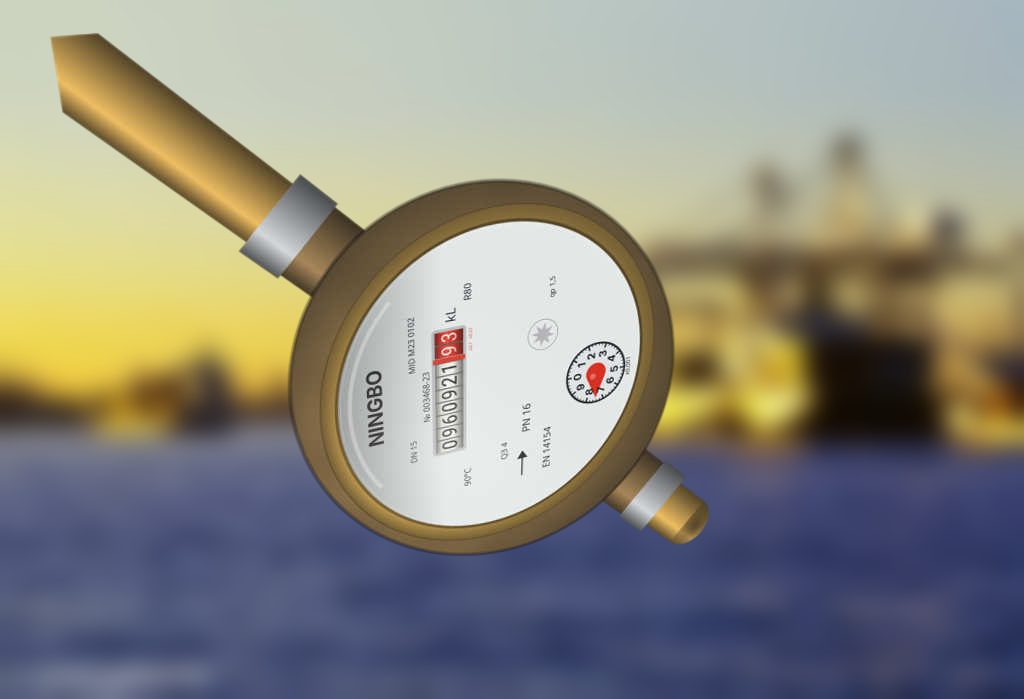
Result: 960921.937,kL
